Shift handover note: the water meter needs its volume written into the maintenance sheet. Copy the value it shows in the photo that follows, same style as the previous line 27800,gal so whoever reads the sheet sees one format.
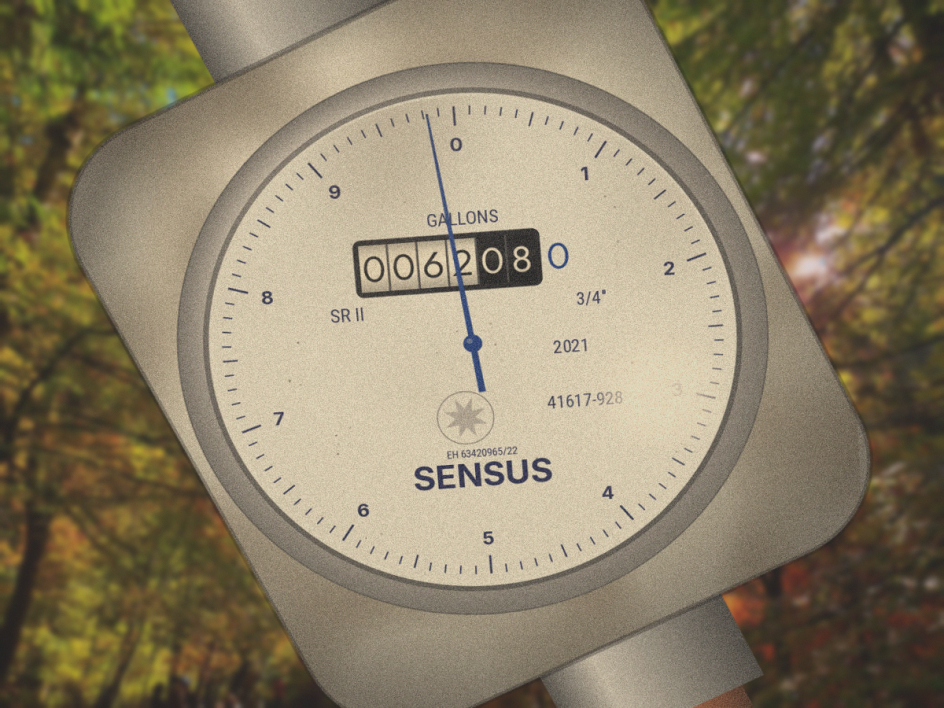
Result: 62079.8,gal
